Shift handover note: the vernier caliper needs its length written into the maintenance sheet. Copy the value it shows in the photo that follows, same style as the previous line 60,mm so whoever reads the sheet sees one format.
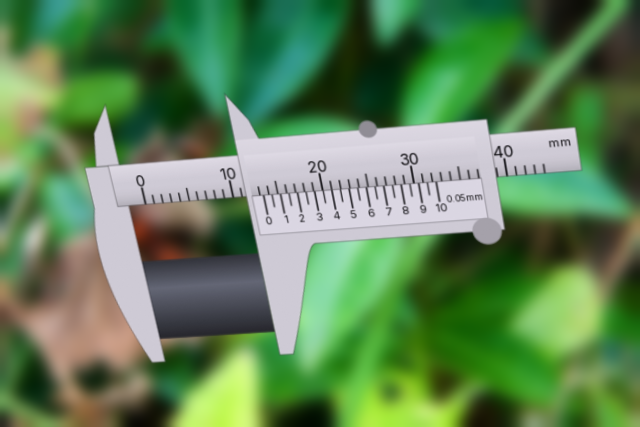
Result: 13.4,mm
